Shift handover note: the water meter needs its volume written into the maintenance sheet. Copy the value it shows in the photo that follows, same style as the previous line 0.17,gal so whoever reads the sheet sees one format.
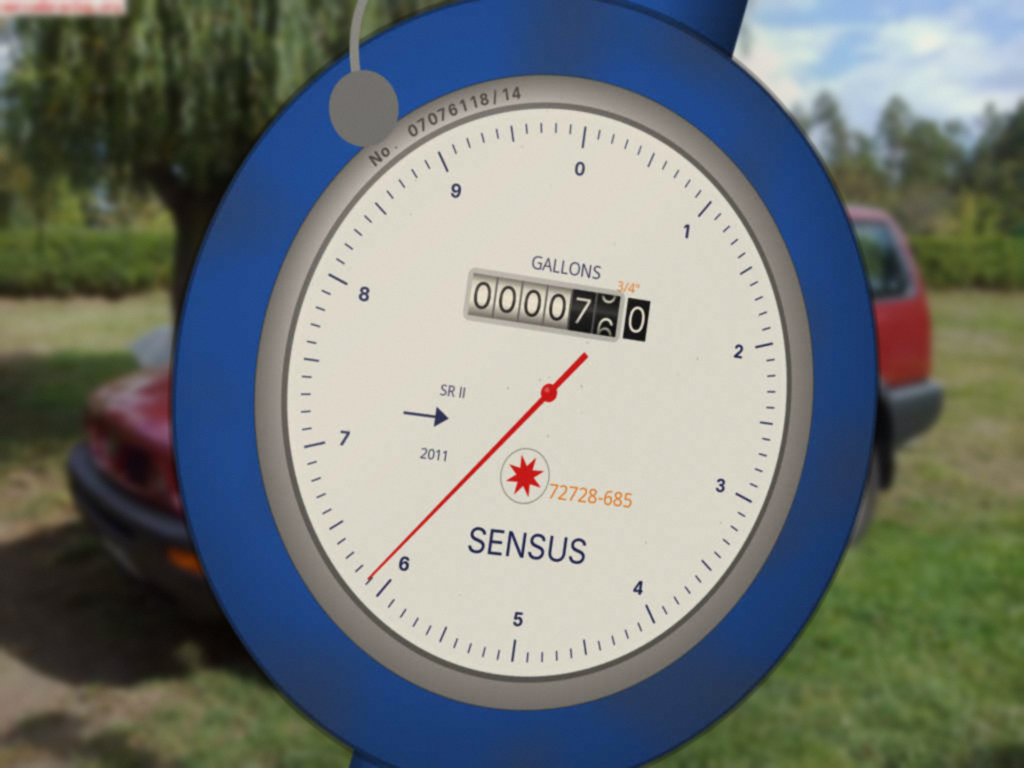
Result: 756.1,gal
